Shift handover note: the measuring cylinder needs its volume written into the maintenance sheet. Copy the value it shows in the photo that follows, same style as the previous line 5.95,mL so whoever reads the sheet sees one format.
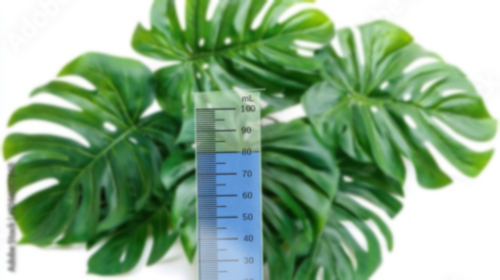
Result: 80,mL
